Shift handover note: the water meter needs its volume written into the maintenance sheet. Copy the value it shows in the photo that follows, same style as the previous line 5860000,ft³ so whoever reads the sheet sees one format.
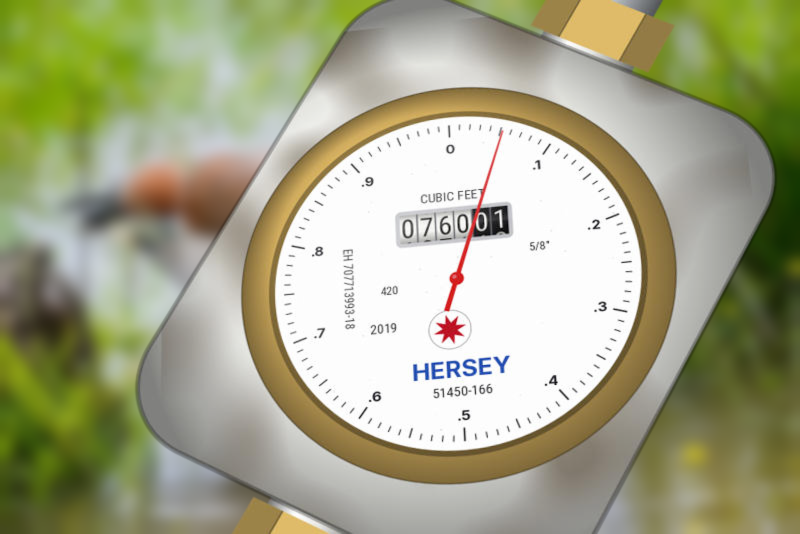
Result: 76001.05,ft³
